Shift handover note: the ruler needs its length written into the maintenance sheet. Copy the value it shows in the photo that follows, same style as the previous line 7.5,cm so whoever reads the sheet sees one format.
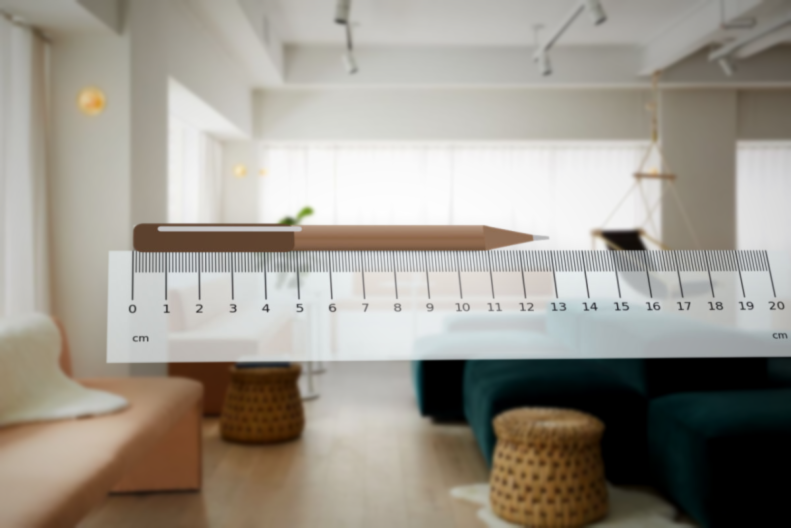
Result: 13,cm
